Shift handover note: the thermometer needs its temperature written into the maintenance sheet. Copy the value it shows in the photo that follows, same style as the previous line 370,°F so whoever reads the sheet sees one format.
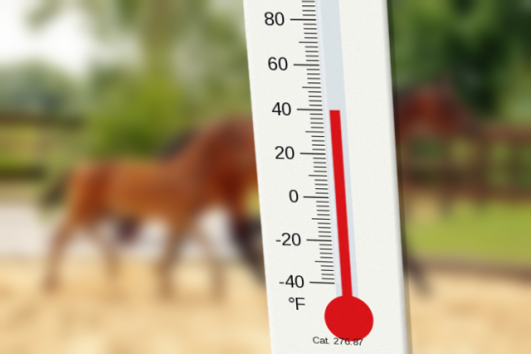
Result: 40,°F
